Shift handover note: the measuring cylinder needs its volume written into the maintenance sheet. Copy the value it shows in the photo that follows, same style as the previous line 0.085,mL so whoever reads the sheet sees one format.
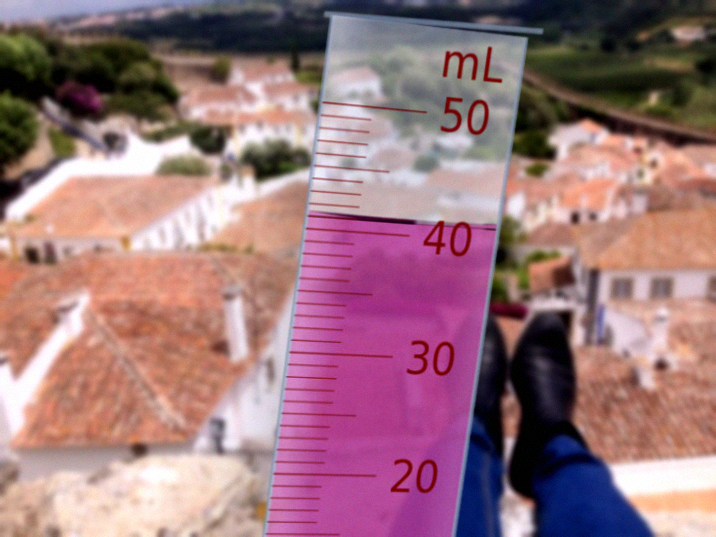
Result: 41,mL
